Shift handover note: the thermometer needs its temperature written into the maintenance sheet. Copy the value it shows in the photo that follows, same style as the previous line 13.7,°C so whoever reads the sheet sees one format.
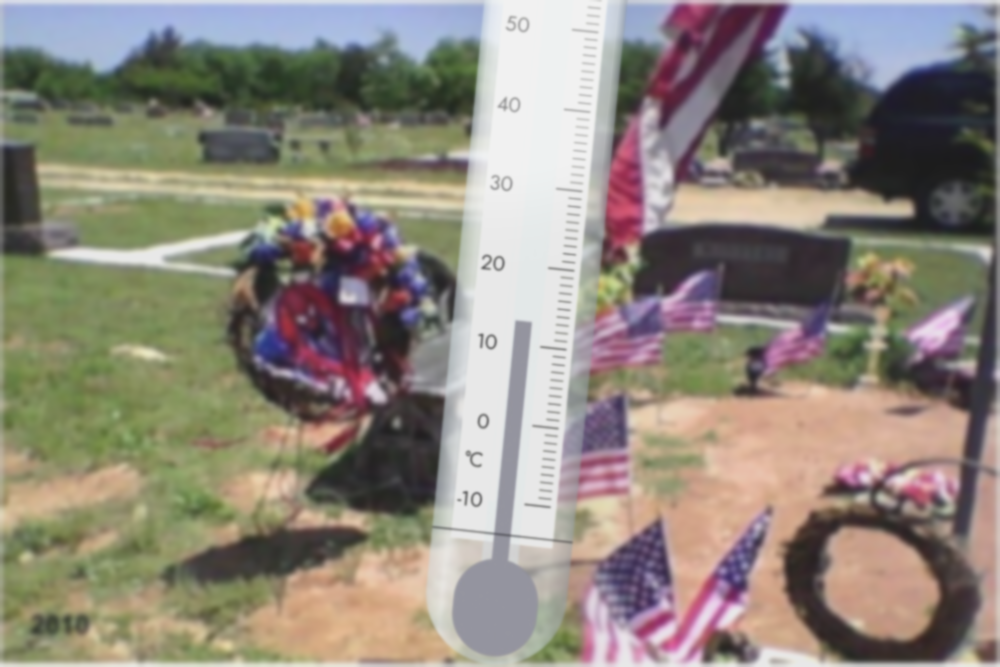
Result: 13,°C
